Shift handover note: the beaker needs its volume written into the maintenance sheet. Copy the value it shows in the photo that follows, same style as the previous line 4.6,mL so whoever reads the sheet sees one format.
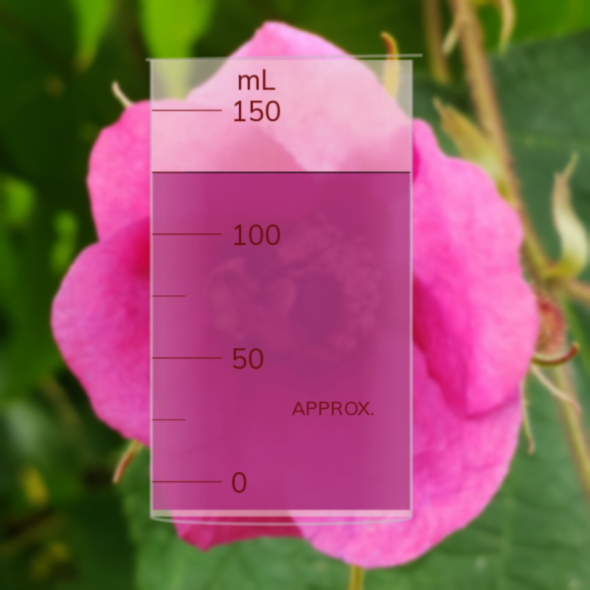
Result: 125,mL
